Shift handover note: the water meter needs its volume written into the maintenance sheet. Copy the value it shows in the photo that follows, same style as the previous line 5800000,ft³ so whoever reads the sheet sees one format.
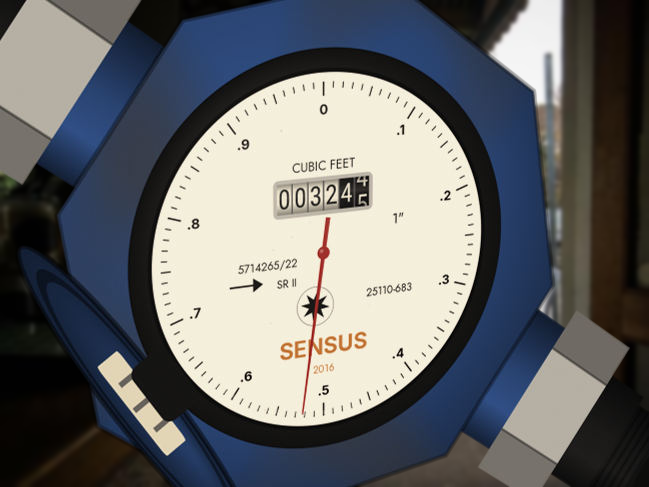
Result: 3244.52,ft³
